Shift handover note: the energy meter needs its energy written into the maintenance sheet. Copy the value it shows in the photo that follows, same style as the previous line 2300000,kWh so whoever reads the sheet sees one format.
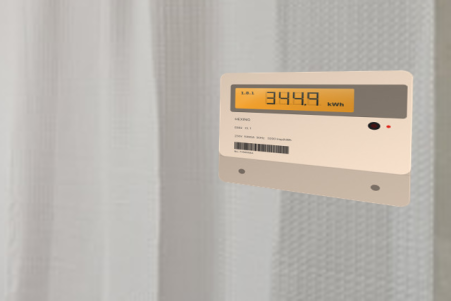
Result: 344.9,kWh
